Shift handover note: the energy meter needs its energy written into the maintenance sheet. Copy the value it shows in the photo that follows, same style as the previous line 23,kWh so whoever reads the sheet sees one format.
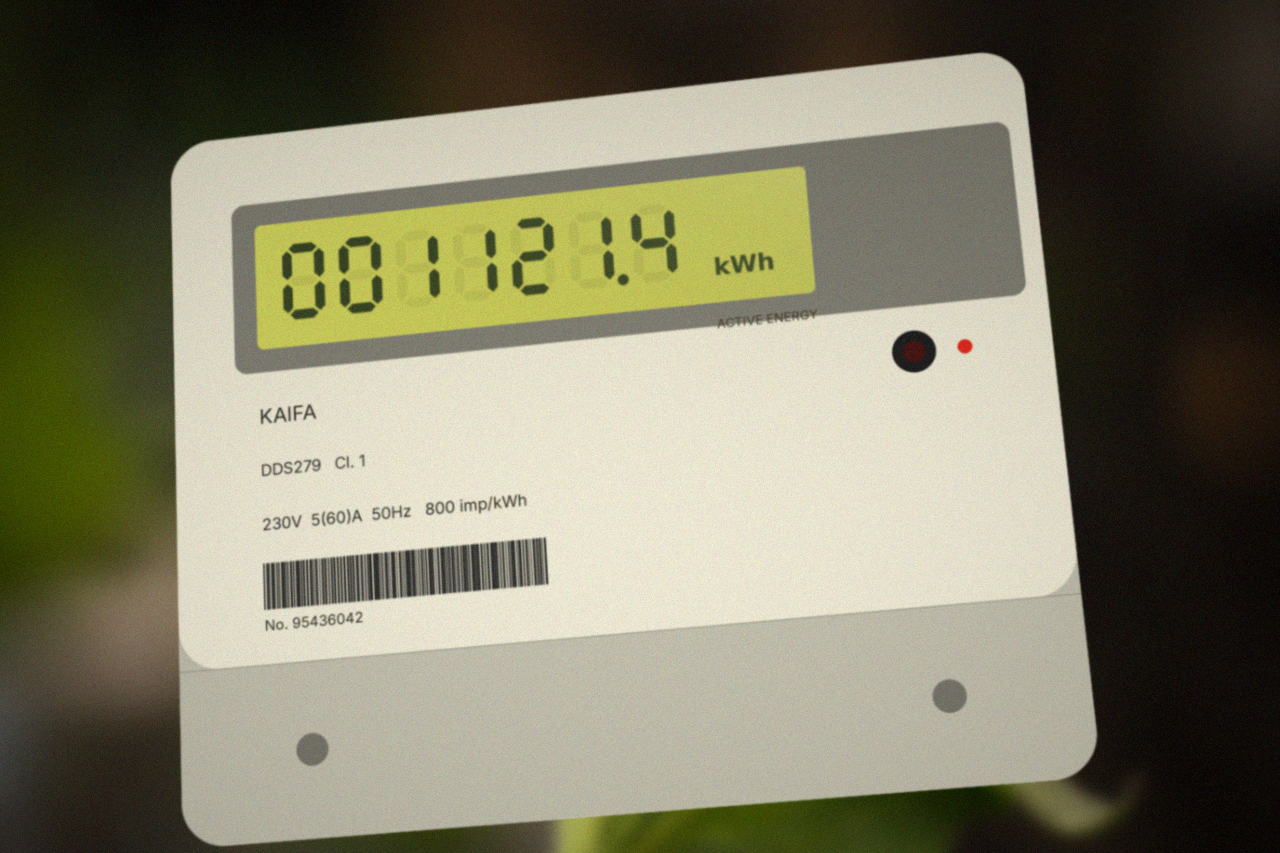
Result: 1121.4,kWh
